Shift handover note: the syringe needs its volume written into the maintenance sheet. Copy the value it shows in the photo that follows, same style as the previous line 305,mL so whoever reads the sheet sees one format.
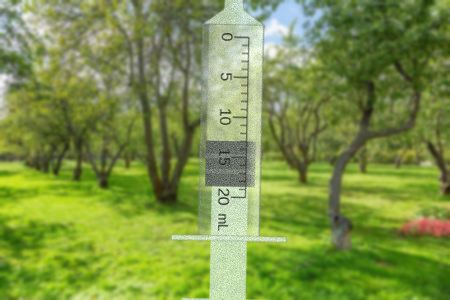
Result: 13,mL
